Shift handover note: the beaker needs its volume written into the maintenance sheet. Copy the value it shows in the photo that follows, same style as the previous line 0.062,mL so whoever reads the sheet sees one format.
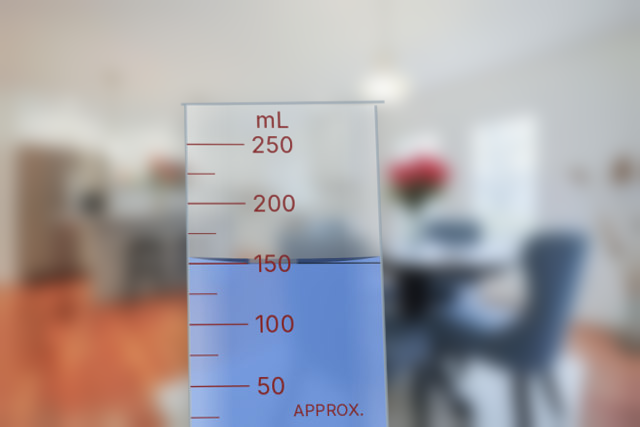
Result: 150,mL
